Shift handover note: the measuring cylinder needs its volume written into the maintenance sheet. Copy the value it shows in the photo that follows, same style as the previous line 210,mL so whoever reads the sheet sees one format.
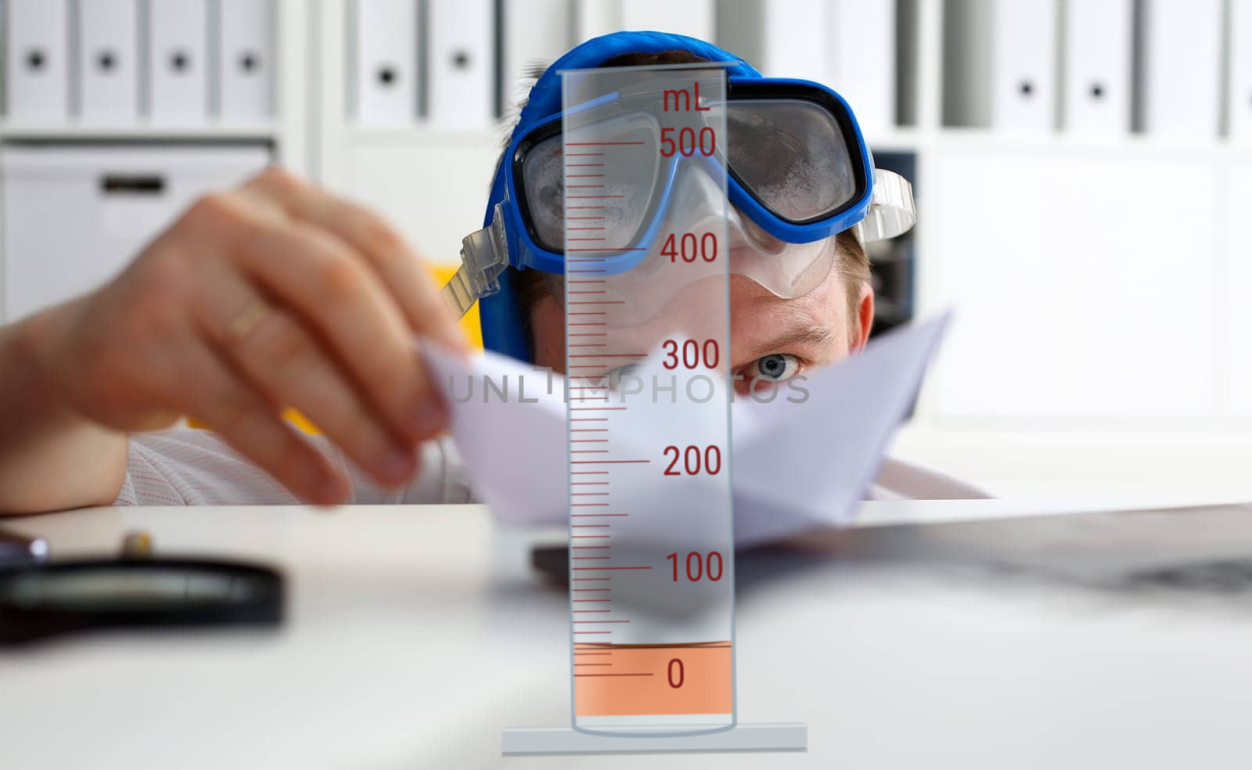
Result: 25,mL
